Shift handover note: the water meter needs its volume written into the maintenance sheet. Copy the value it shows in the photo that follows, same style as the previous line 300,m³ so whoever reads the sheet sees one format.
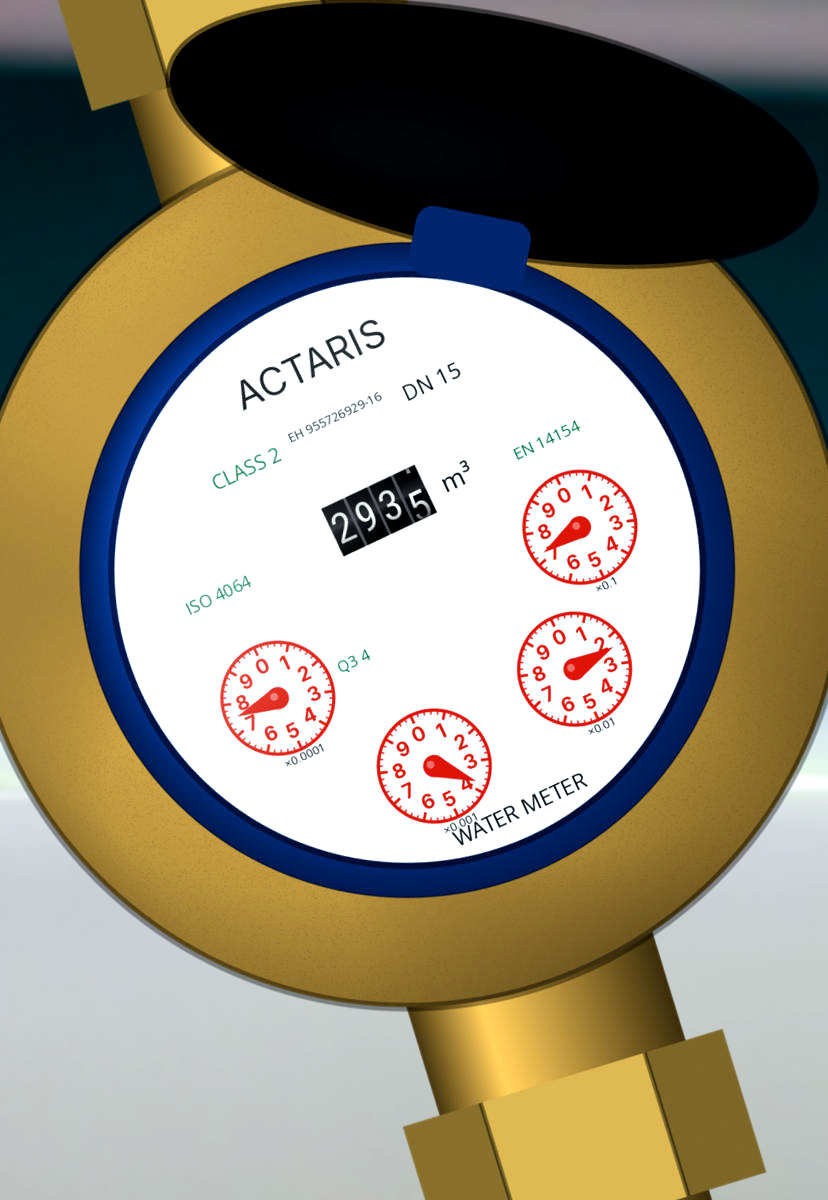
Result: 2934.7237,m³
